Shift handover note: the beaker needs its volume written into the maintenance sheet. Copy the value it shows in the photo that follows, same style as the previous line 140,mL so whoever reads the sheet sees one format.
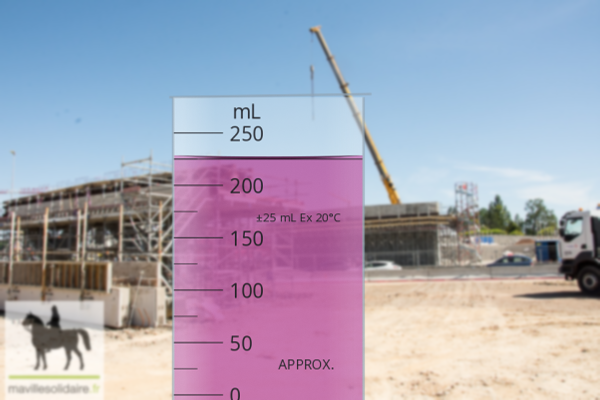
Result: 225,mL
